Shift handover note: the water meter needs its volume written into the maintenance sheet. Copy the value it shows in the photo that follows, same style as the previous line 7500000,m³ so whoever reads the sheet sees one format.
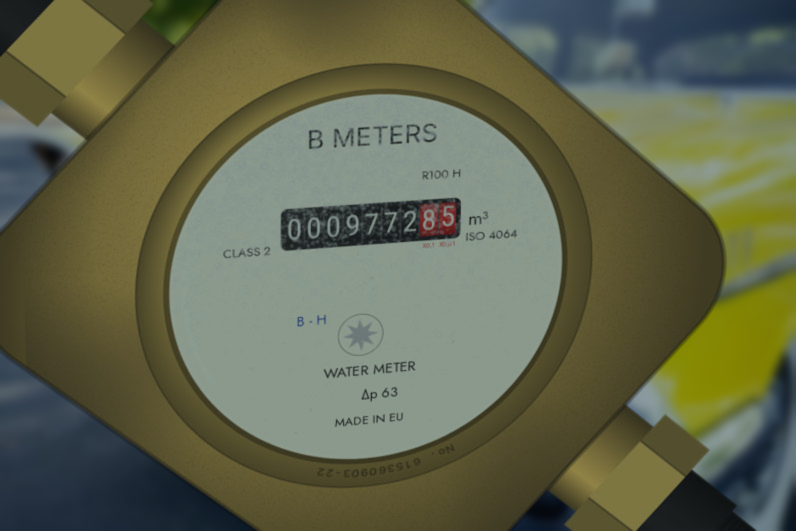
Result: 9772.85,m³
